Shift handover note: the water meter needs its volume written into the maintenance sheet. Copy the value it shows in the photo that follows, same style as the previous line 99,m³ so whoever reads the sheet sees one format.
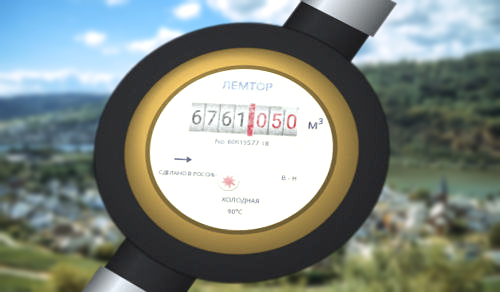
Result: 6761.050,m³
